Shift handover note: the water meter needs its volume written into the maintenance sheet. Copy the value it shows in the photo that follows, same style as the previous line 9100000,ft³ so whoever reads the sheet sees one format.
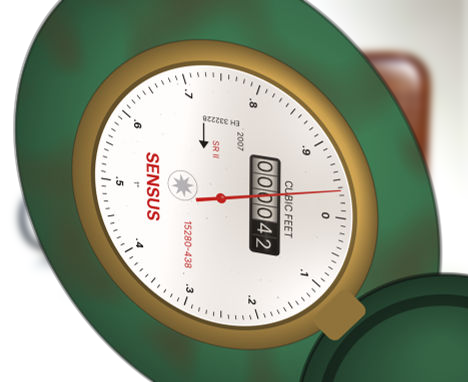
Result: 41.96,ft³
